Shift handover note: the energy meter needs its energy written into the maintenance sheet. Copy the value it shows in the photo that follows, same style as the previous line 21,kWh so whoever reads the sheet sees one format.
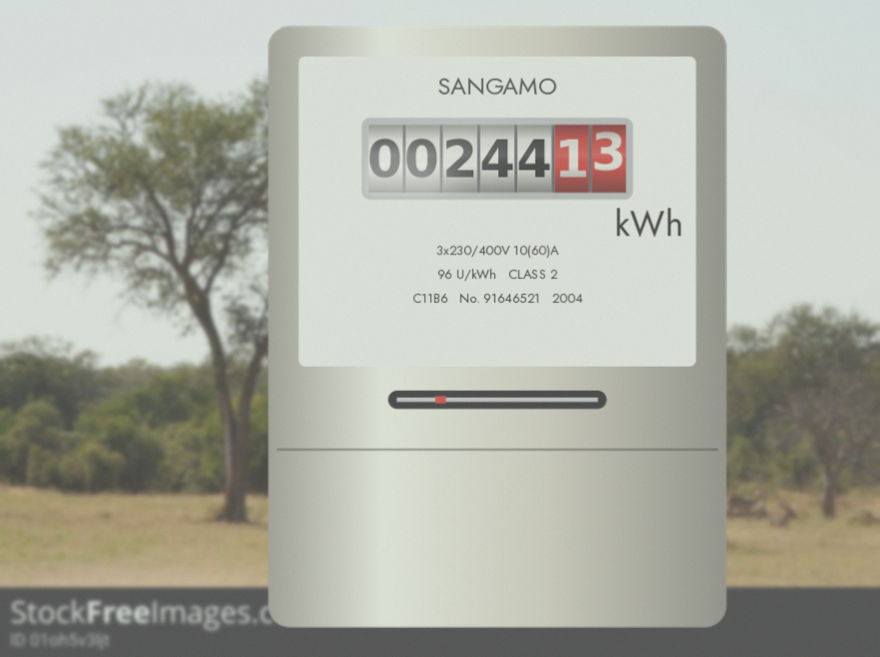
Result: 244.13,kWh
